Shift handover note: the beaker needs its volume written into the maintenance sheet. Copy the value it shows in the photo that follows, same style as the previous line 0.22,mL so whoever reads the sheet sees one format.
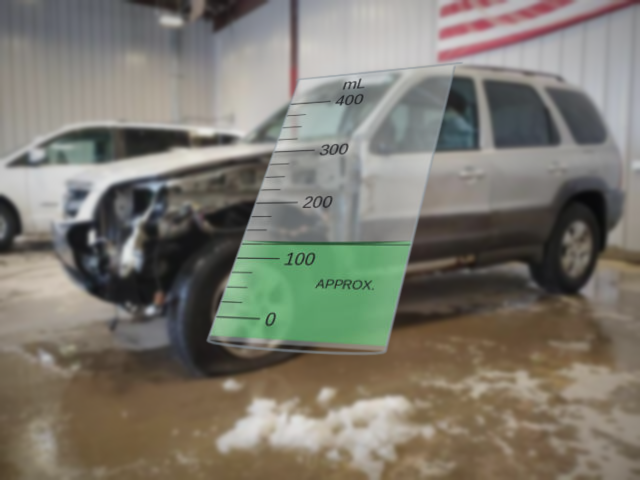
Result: 125,mL
